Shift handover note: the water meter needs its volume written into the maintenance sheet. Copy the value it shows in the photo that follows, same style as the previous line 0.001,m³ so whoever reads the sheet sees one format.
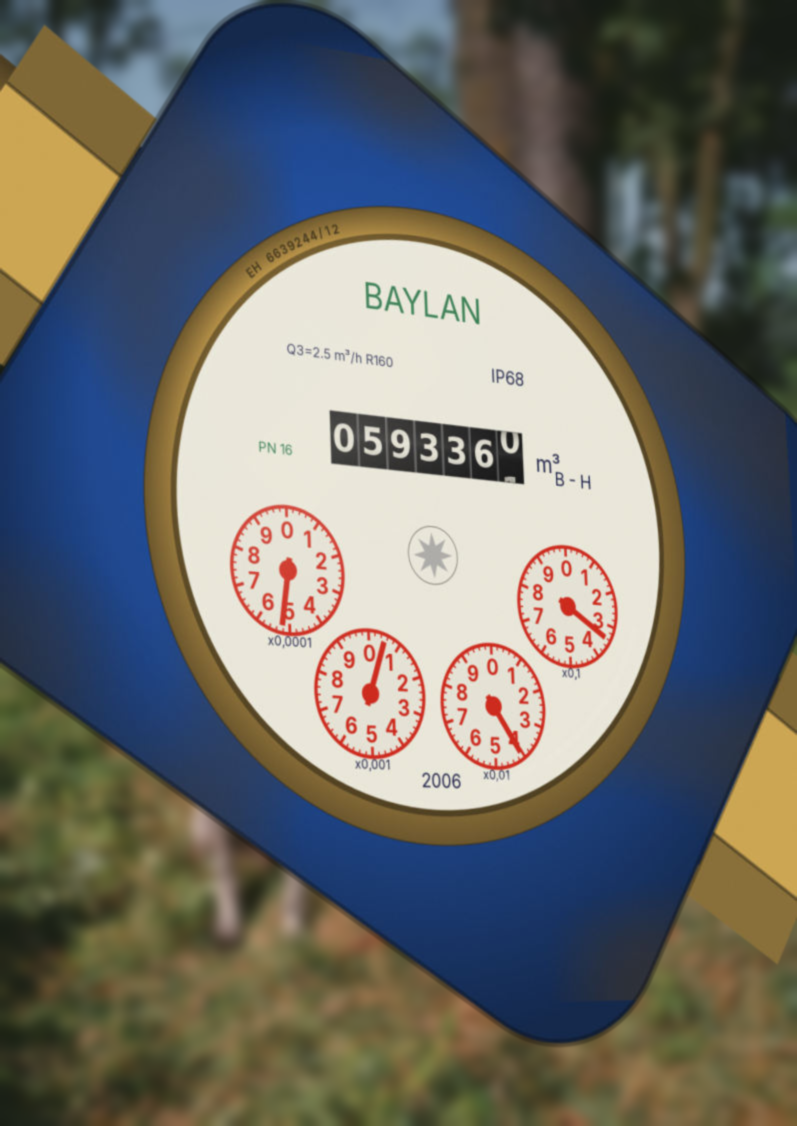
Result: 593360.3405,m³
